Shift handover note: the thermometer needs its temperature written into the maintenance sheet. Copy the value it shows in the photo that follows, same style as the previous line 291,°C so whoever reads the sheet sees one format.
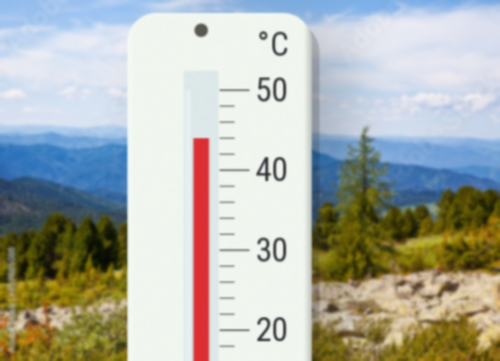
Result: 44,°C
